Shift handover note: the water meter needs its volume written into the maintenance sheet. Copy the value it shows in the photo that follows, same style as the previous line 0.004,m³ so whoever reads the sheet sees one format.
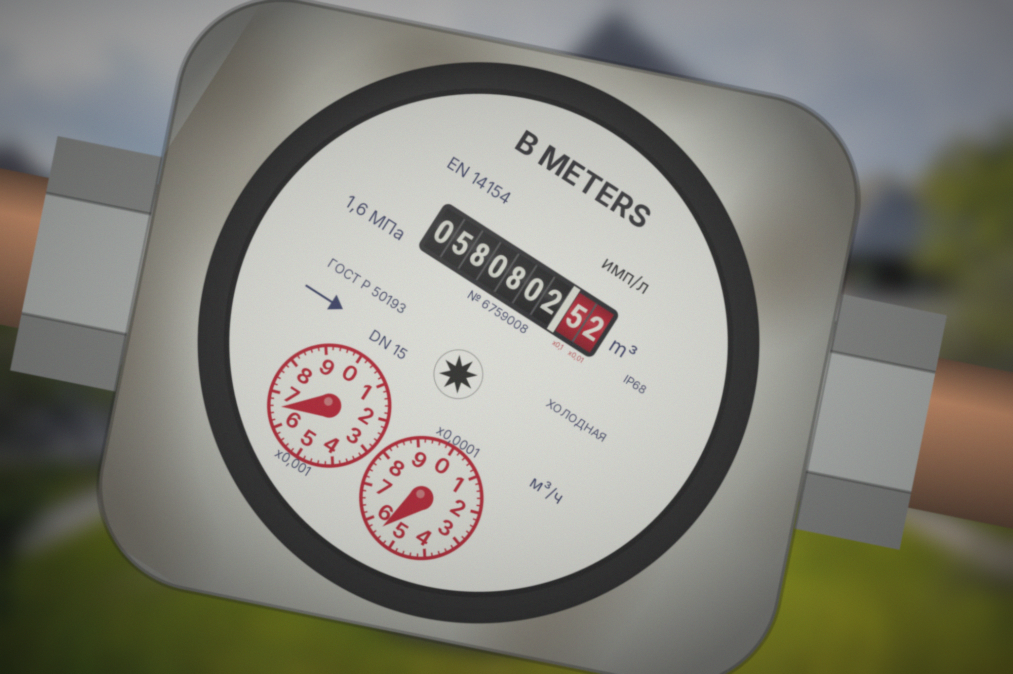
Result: 580802.5265,m³
